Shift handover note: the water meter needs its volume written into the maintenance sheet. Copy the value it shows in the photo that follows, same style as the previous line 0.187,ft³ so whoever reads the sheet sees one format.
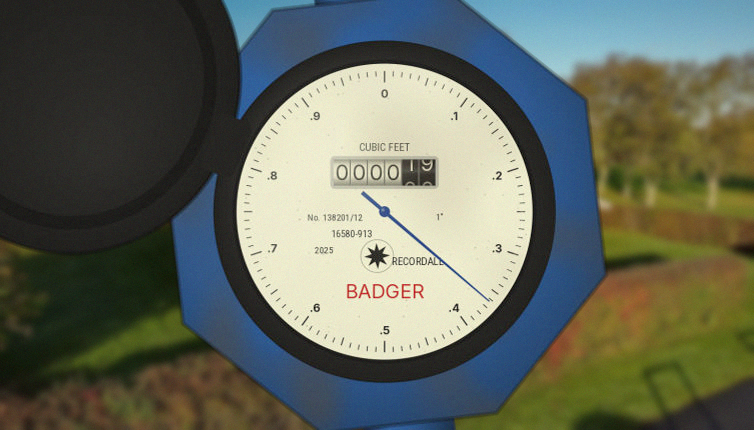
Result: 19.36,ft³
